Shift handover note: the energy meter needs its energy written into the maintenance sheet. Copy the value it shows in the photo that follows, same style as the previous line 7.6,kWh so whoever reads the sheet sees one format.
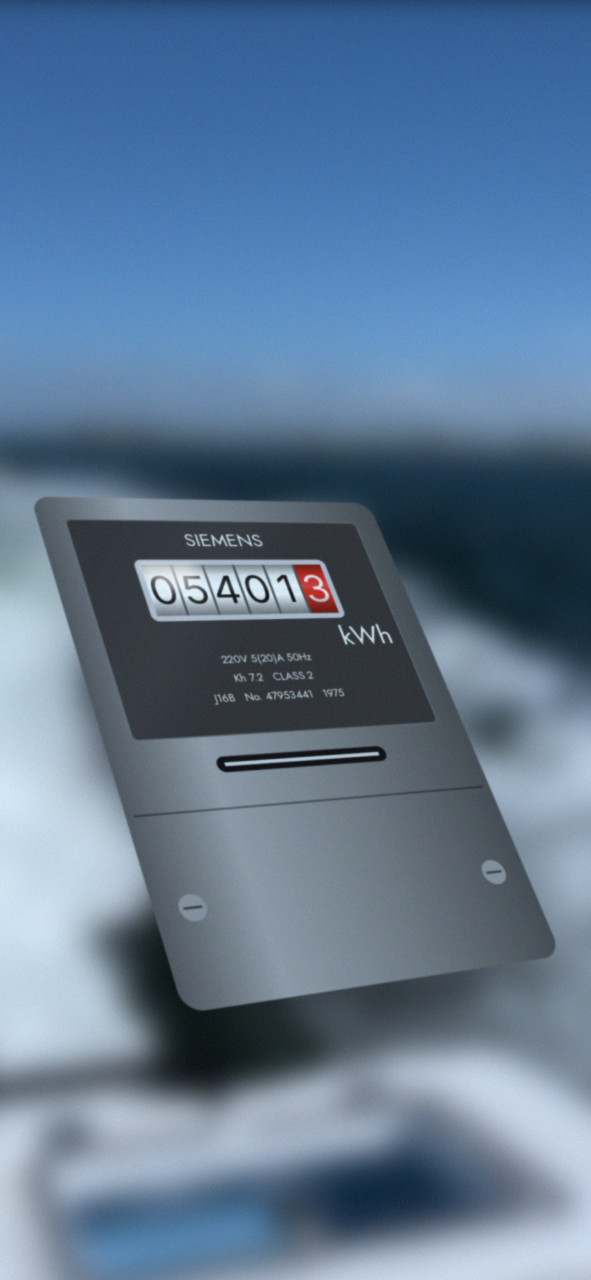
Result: 5401.3,kWh
